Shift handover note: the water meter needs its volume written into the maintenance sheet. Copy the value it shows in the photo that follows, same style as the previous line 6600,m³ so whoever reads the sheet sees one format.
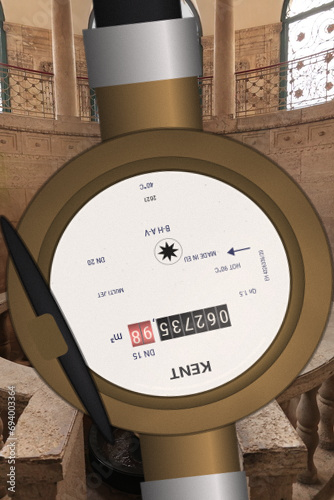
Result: 62735.98,m³
